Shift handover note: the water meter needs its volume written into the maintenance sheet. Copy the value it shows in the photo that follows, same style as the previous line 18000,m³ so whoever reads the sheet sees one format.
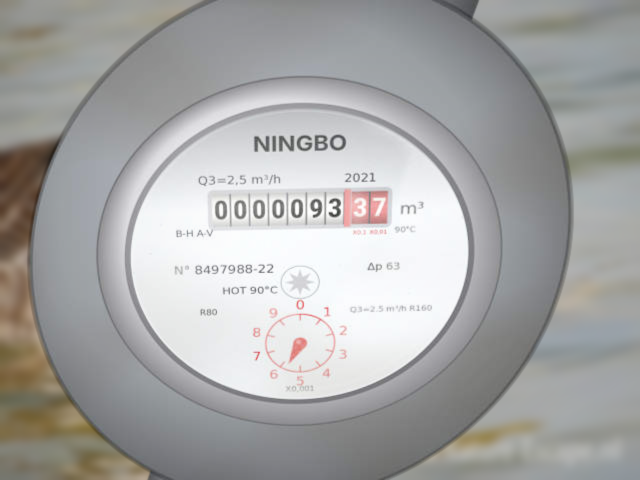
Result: 93.375,m³
